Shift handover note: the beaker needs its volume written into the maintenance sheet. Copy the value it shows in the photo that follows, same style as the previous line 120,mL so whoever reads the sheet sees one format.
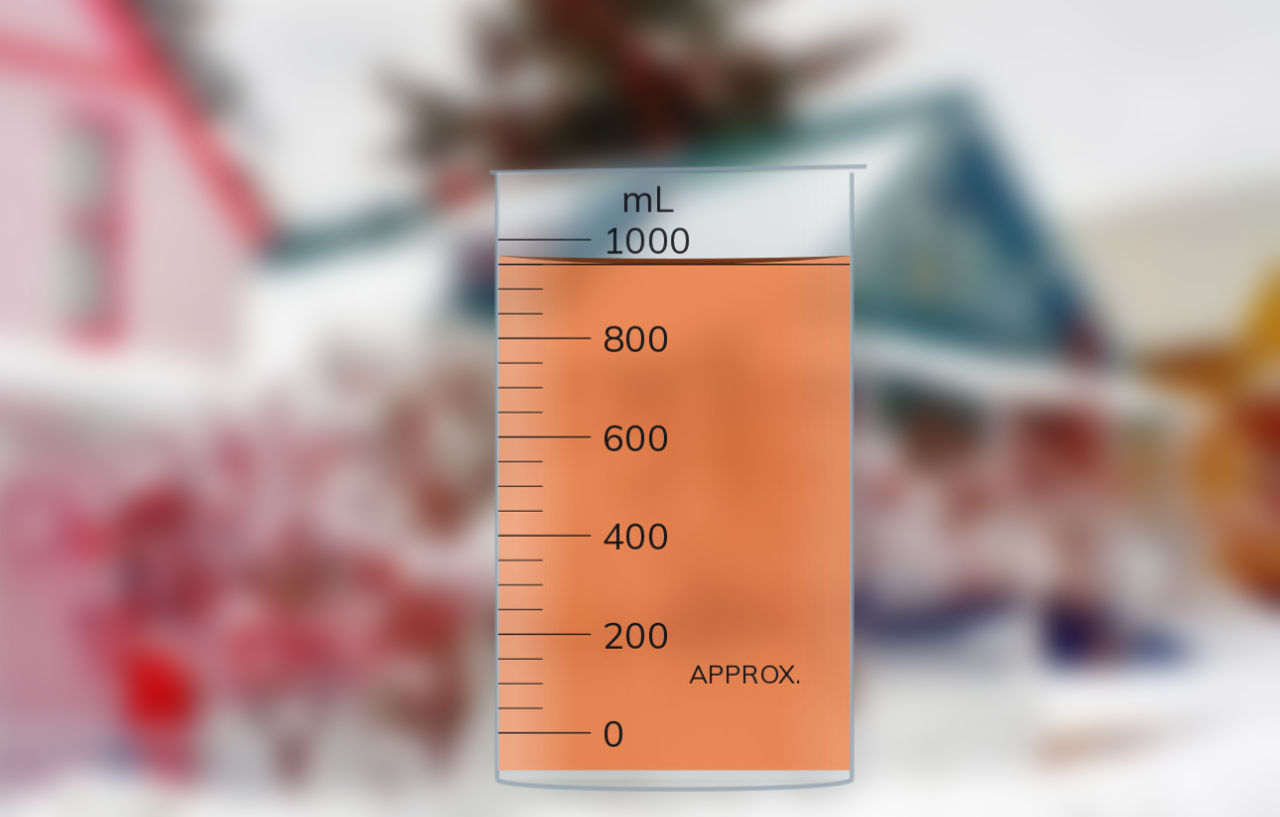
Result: 950,mL
